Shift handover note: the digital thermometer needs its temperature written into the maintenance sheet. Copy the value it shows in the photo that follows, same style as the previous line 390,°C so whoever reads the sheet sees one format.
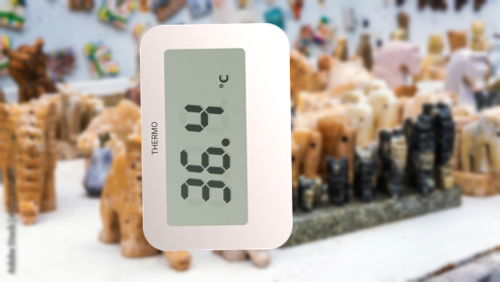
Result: 36.4,°C
